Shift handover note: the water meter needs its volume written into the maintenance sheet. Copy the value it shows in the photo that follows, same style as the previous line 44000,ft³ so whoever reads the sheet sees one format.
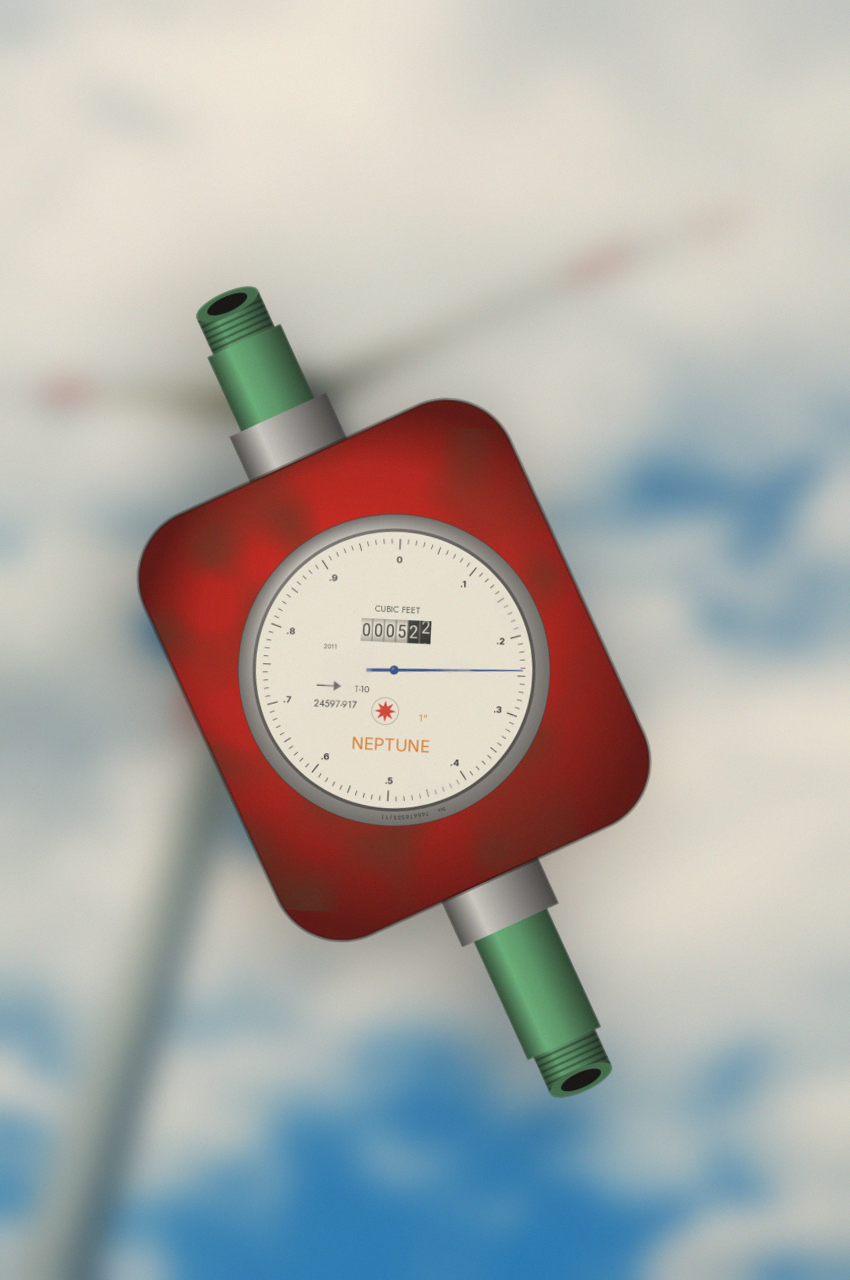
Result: 522.24,ft³
